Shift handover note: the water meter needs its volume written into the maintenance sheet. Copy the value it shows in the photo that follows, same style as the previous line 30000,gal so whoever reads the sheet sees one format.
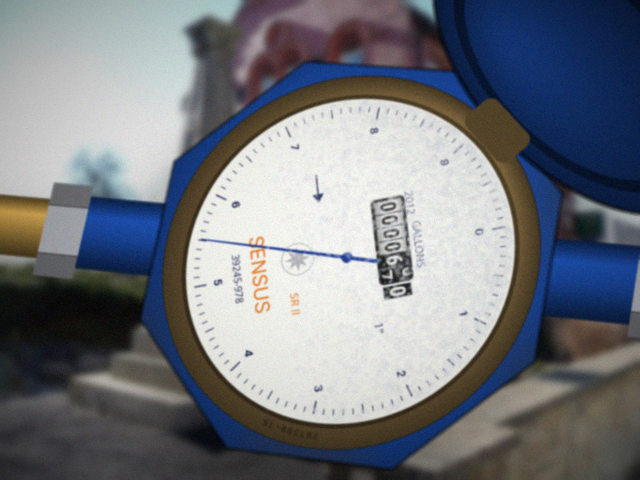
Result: 665.5,gal
